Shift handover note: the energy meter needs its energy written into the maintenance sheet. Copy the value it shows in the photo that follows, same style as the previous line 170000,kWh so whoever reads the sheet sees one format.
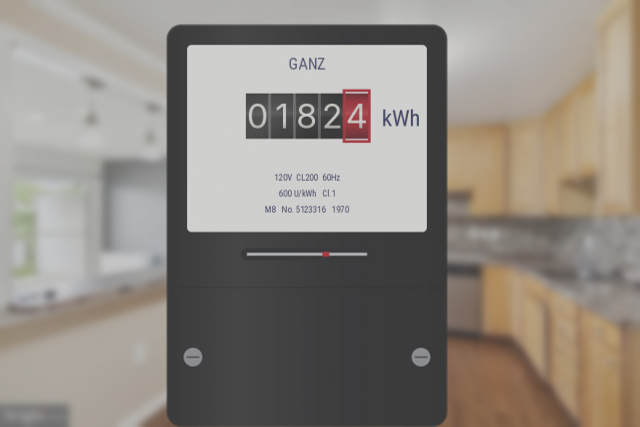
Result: 182.4,kWh
